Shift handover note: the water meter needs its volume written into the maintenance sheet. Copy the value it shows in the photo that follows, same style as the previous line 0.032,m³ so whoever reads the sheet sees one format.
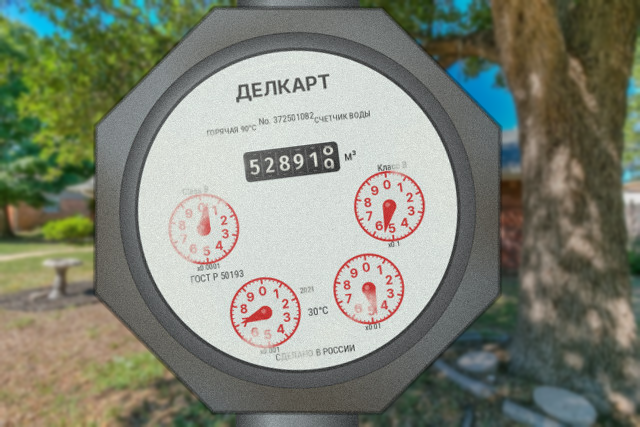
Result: 528918.5470,m³
